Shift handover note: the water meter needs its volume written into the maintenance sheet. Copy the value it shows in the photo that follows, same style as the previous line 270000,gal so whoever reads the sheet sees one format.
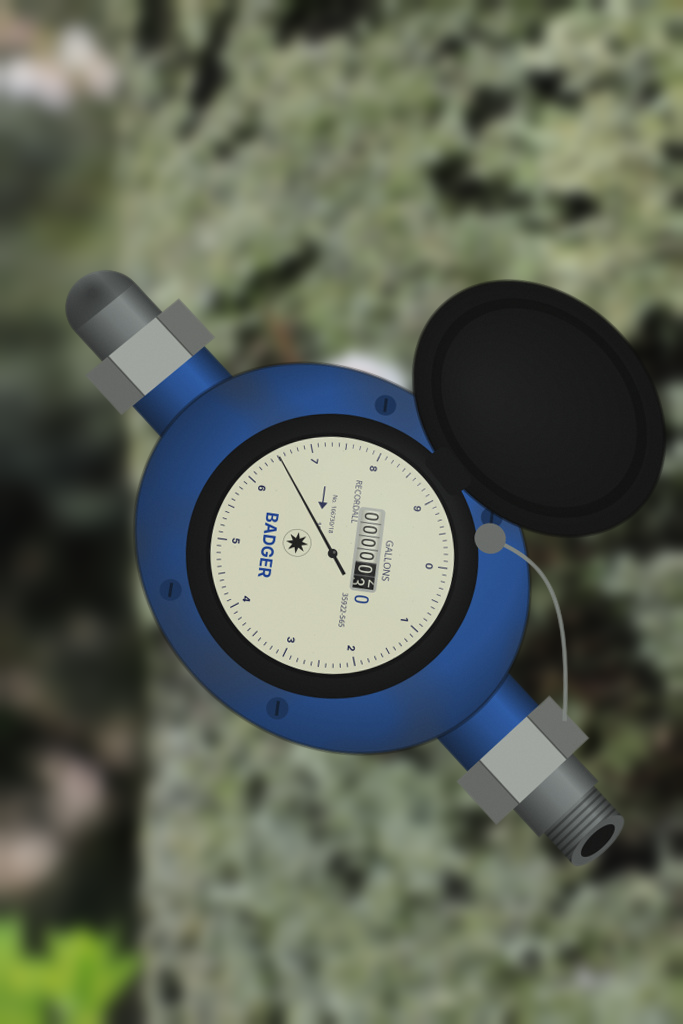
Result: 26.5,gal
